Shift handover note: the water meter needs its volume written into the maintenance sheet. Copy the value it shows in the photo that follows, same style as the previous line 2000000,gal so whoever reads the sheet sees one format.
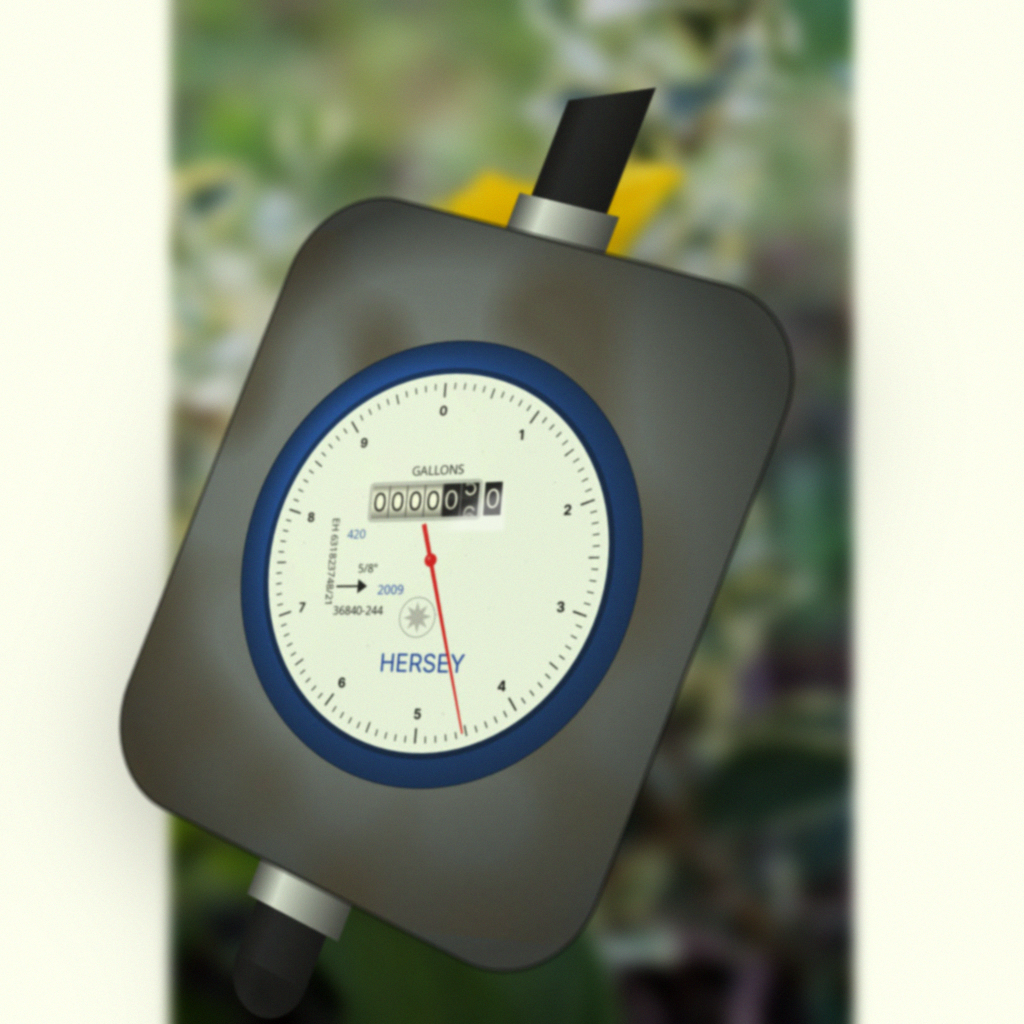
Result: 54.5,gal
